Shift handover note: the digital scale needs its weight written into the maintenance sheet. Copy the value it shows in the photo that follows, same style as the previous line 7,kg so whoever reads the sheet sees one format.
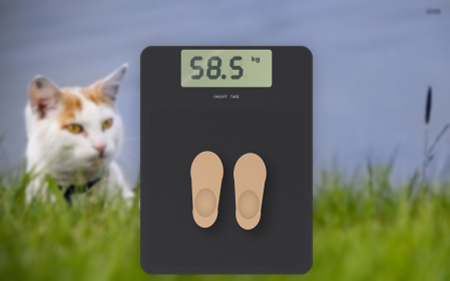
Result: 58.5,kg
